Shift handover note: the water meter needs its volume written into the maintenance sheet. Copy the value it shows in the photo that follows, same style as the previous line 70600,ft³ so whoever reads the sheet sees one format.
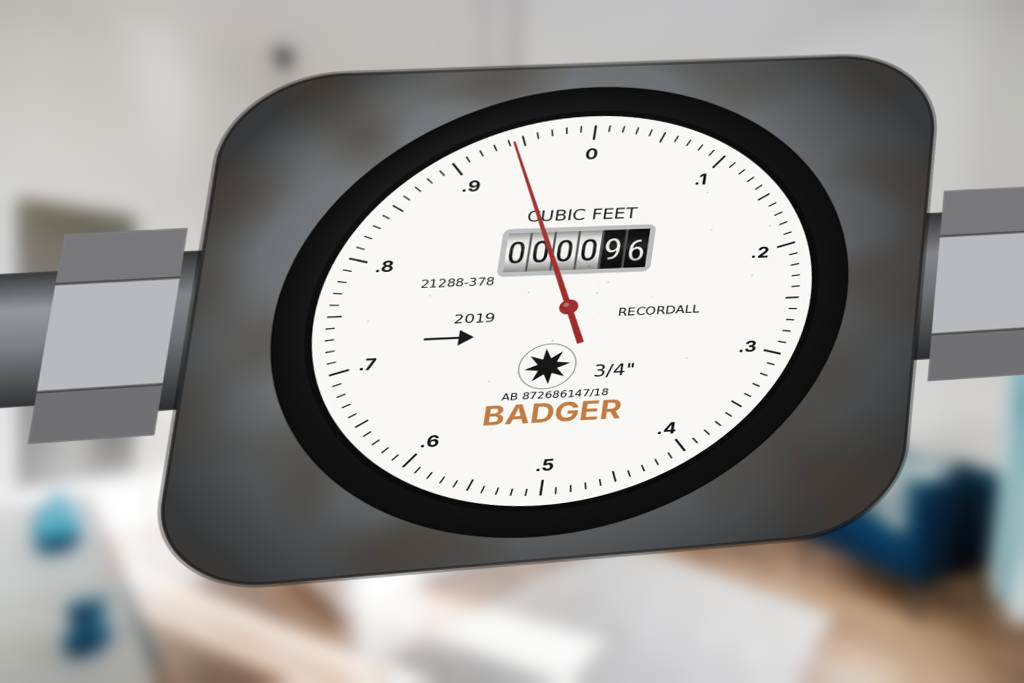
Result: 95.94,ft³
